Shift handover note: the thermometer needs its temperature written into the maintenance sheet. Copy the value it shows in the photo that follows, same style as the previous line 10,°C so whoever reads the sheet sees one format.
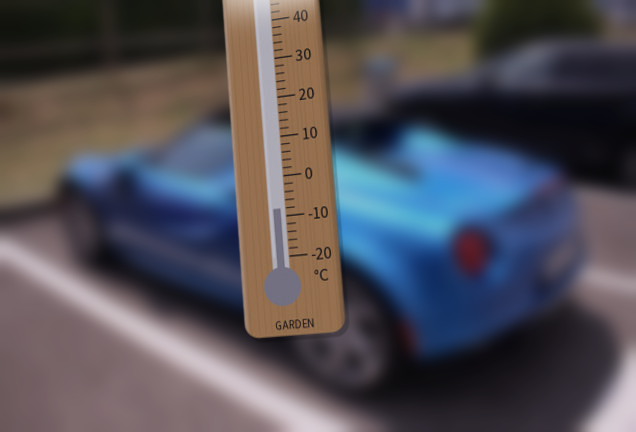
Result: -8,°C
